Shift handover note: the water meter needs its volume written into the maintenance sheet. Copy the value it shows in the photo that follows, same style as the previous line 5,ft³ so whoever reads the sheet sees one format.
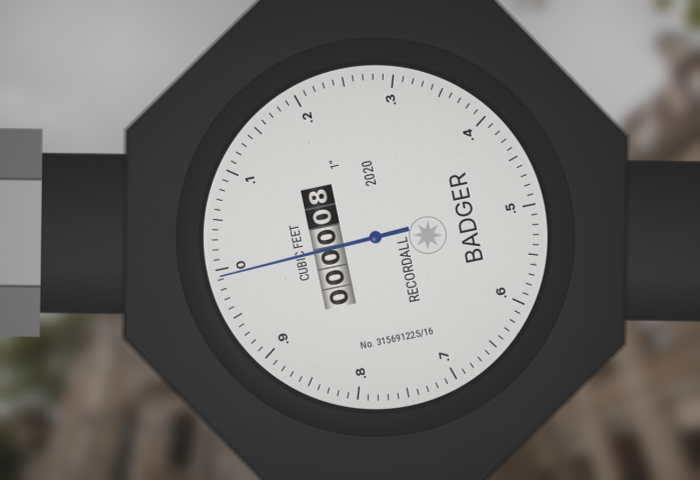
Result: 7.99,ft³
